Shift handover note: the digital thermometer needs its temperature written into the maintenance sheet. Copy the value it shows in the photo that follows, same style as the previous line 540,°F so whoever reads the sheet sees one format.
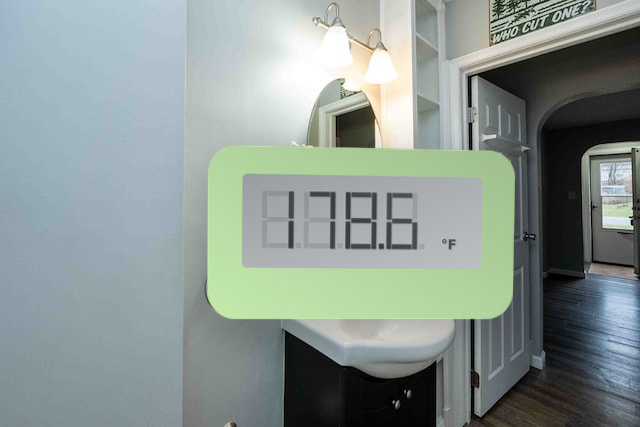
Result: 178.6,°F
